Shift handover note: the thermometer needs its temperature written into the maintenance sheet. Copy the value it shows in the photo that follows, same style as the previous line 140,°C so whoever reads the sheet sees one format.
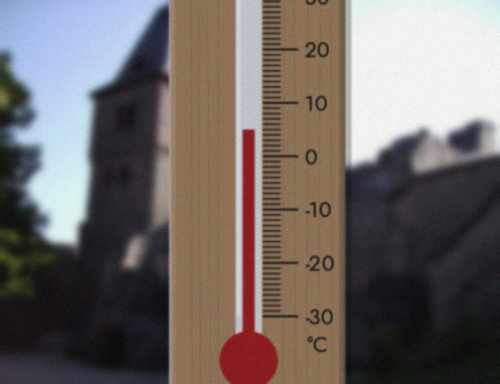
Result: 5,°C
